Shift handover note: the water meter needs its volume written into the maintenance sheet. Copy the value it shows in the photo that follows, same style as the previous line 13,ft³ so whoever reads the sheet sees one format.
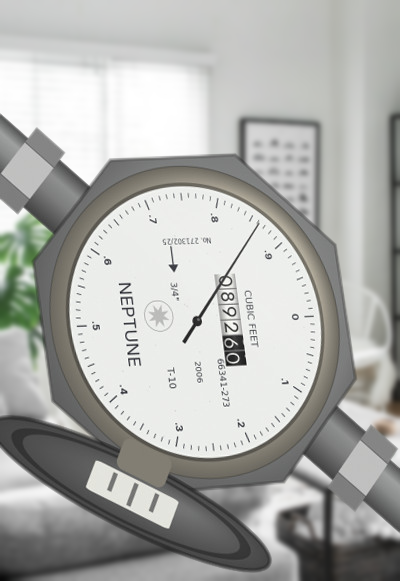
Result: 89259.86,ft³
